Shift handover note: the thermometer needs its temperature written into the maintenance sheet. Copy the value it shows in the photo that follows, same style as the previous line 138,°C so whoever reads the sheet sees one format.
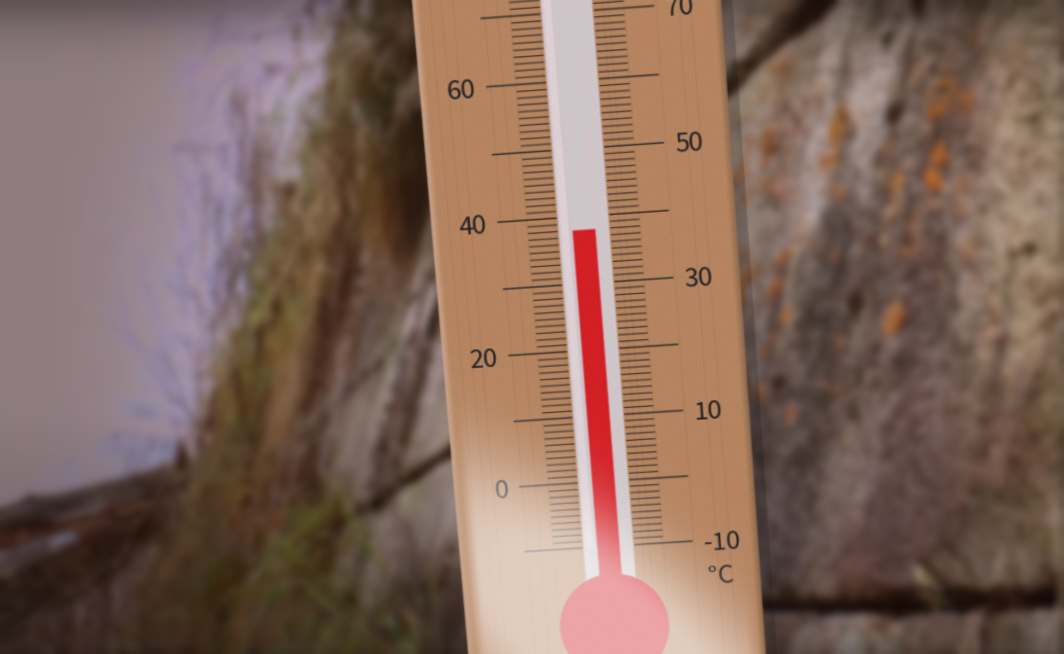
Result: 38,°C
